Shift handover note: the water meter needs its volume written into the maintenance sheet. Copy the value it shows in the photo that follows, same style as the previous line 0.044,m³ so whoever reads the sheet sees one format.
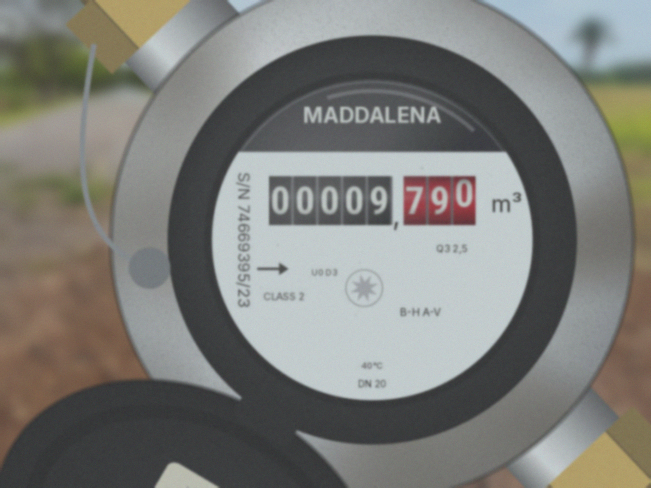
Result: 9.790,m³
